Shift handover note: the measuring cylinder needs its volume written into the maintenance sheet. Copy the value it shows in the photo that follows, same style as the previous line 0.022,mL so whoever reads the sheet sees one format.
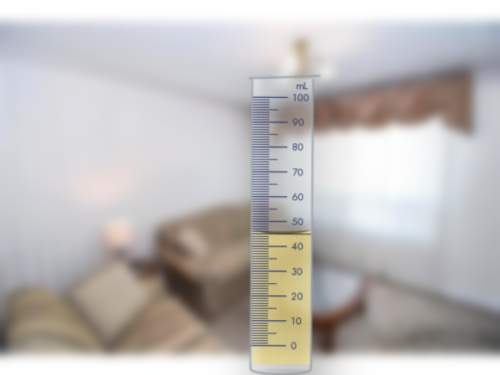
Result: 45,mL
